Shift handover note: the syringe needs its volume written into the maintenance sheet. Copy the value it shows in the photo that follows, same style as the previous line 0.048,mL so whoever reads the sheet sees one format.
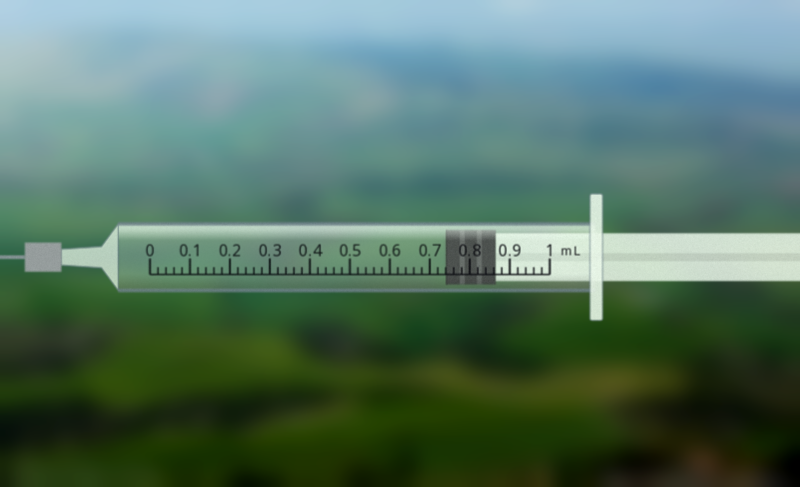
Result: 0.74,mL
